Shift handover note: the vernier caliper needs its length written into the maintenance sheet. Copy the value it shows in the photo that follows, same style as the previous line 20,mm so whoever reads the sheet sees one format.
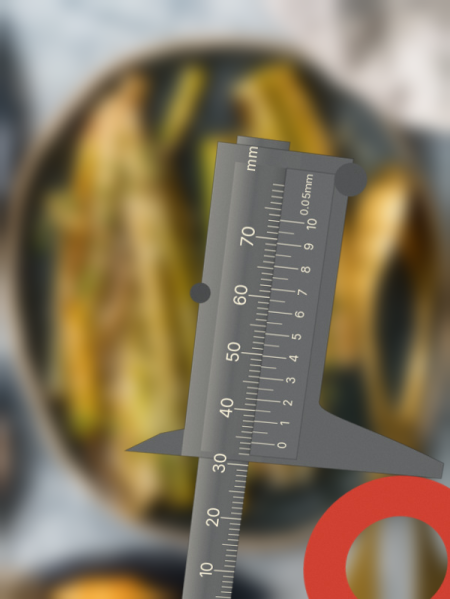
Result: 34.2,mm
